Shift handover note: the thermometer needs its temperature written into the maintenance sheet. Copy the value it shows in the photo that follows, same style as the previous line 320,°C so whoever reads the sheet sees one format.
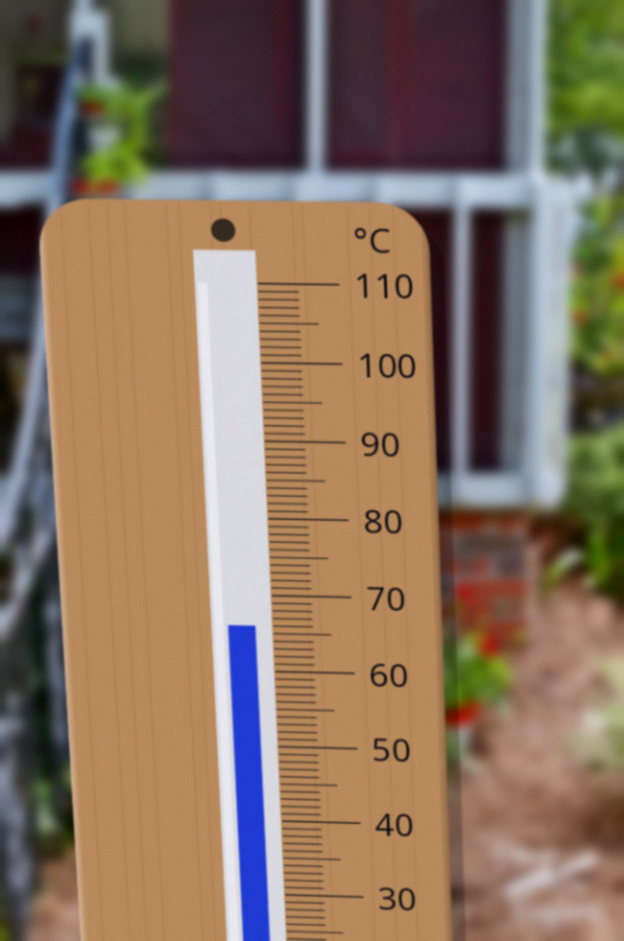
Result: 66,°C
